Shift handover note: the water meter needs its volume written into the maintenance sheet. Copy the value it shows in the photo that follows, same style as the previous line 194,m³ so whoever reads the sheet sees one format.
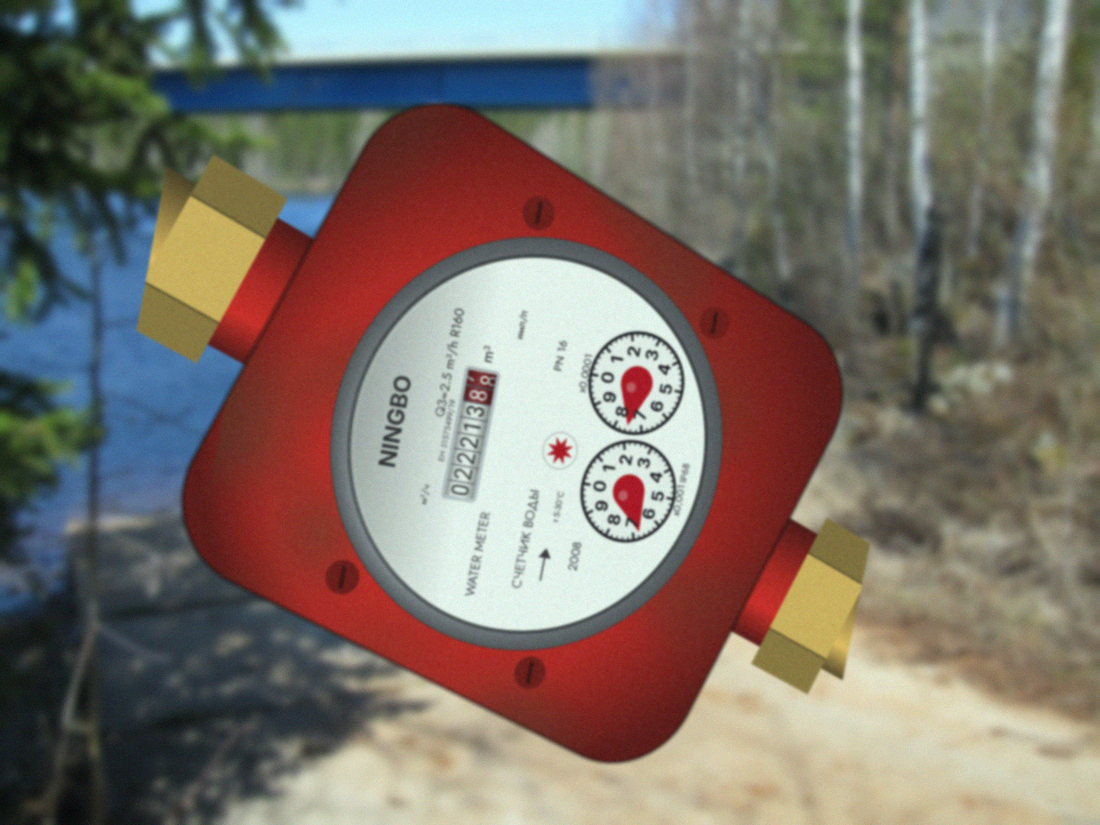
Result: 22213.8767,m³
